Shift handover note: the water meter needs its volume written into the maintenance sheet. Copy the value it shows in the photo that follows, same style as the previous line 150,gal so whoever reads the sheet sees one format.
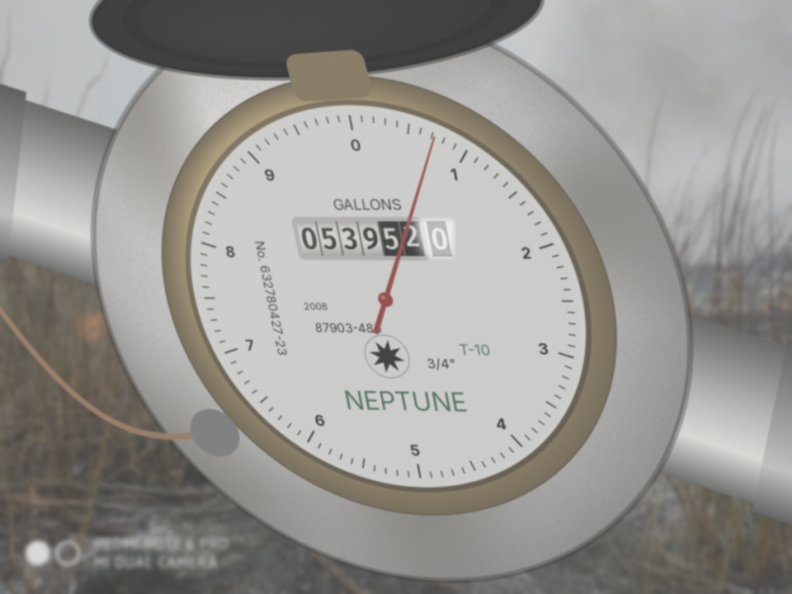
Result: 539520.7,gal
